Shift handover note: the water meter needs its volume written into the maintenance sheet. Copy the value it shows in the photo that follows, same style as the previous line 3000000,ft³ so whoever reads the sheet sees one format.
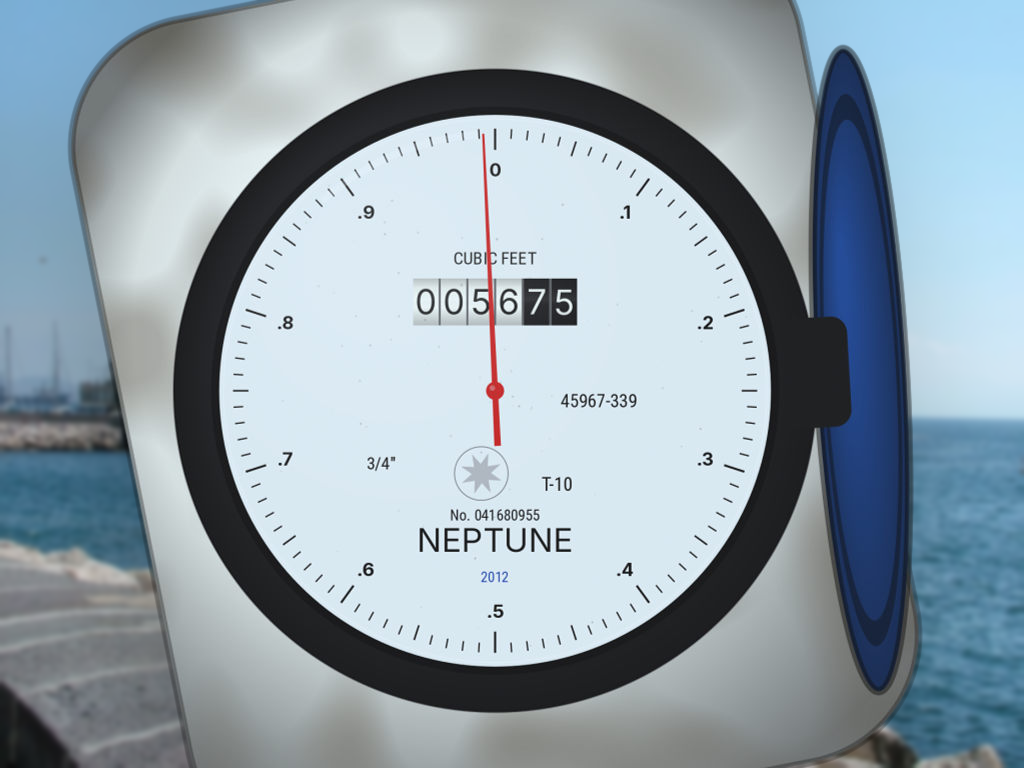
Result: 5674.99,ft³
